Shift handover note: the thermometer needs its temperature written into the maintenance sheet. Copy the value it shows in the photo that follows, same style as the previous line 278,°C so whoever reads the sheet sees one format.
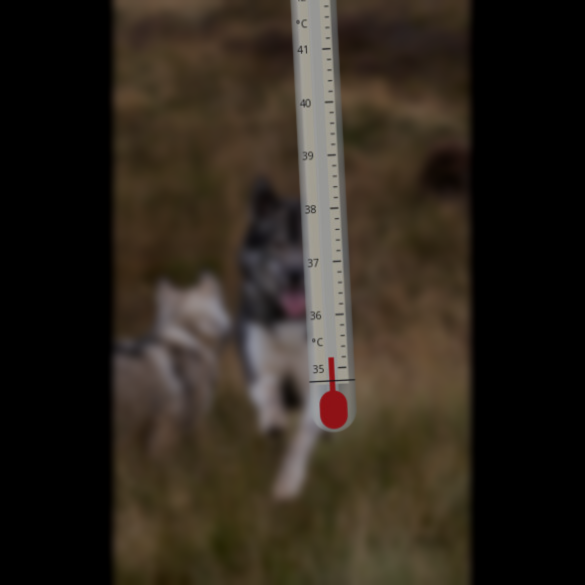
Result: 35.2,°C
